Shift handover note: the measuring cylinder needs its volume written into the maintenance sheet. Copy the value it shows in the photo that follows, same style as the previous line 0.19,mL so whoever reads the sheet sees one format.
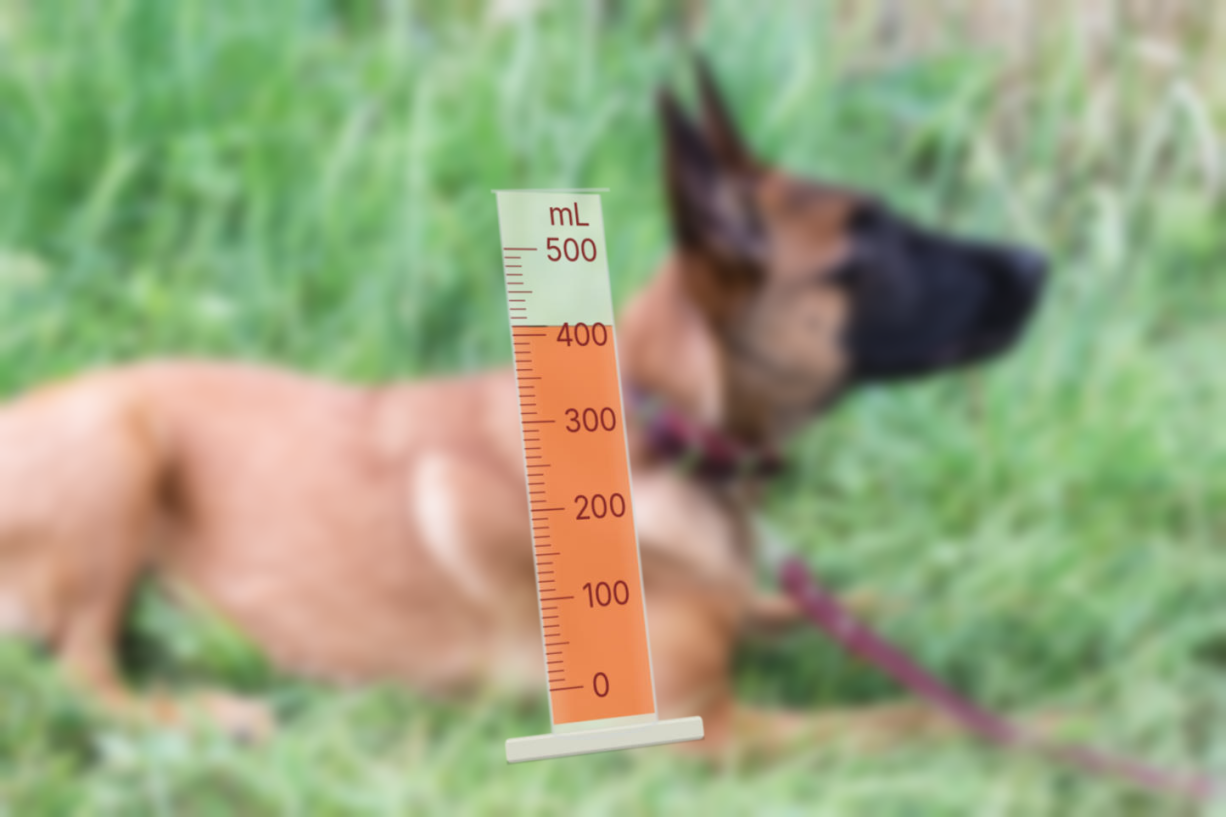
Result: 410,mL
